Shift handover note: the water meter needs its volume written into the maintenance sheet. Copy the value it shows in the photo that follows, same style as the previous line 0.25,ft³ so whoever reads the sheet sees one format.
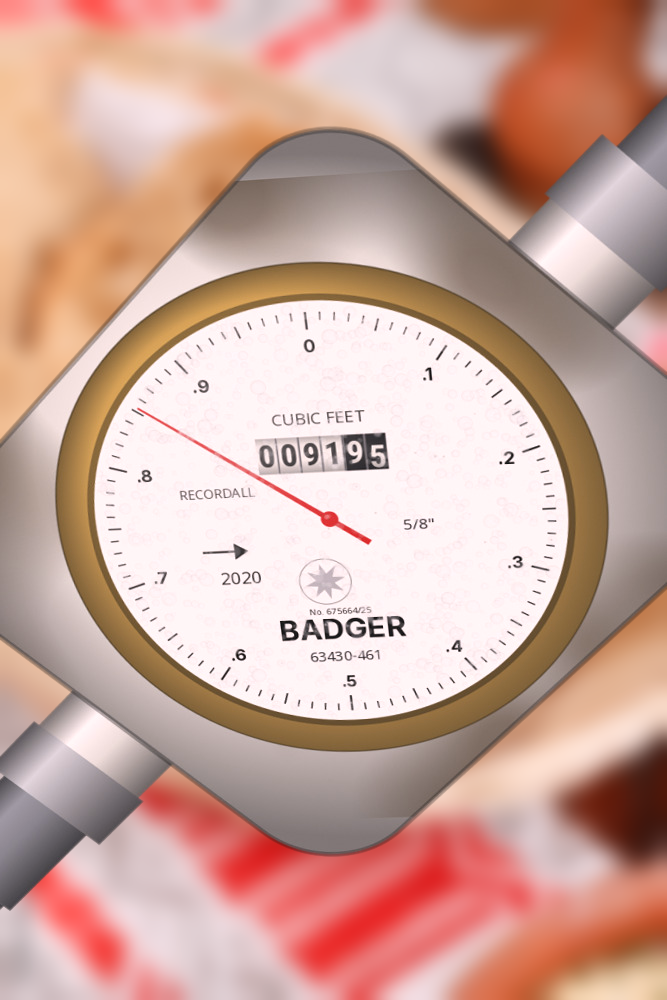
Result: 9194.85,ft³
